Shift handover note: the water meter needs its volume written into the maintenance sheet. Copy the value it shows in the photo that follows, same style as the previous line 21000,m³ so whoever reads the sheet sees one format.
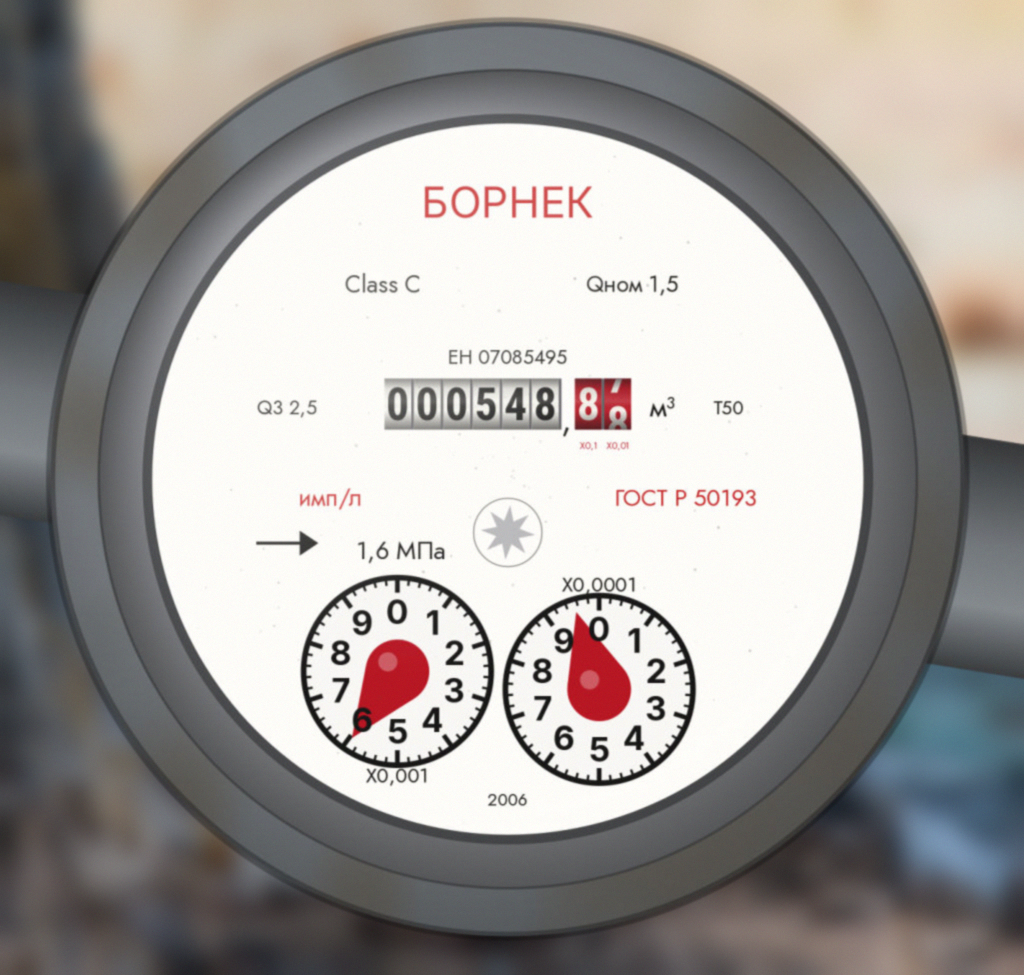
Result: 548.8759,m³
